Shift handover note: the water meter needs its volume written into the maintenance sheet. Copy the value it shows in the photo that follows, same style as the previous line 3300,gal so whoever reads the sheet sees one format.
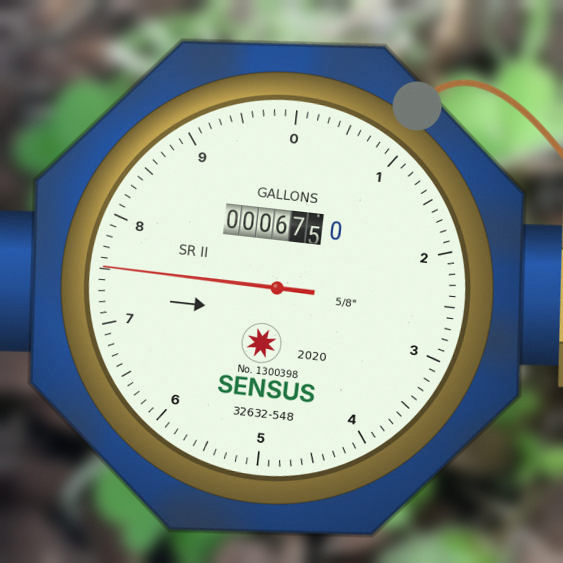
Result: 6747.5,gal
